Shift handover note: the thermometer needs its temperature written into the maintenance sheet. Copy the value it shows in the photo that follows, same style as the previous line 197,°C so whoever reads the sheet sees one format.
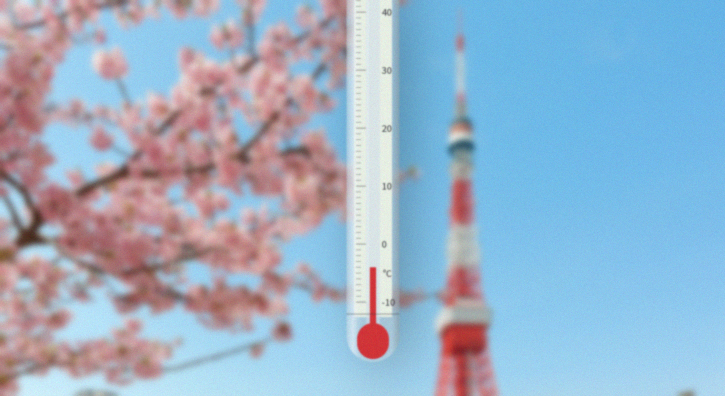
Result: -4,°C
